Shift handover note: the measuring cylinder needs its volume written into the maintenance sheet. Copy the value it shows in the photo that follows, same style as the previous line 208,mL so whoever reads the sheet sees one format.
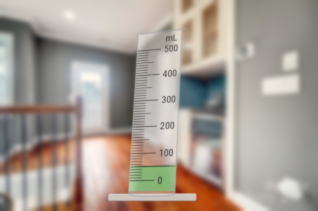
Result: 50,mL
